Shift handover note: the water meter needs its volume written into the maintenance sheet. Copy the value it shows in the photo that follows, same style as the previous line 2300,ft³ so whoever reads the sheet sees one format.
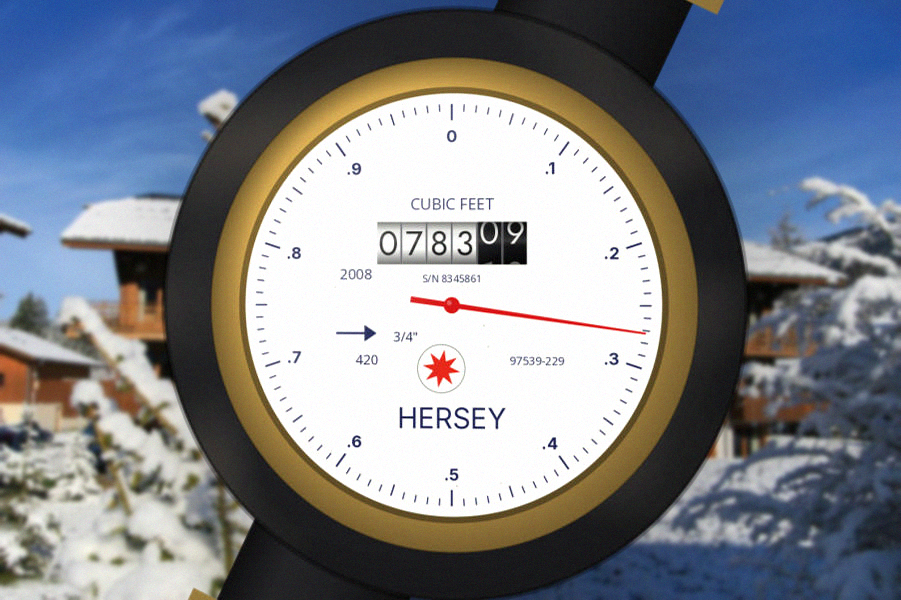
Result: 78309.27,ft³
